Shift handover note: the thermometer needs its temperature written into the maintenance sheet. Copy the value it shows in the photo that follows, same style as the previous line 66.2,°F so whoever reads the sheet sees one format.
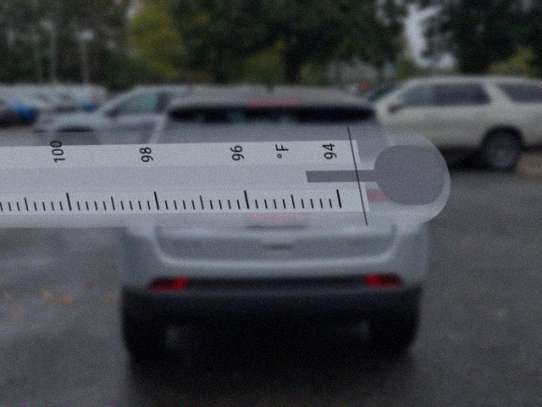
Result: 94.6,°F
